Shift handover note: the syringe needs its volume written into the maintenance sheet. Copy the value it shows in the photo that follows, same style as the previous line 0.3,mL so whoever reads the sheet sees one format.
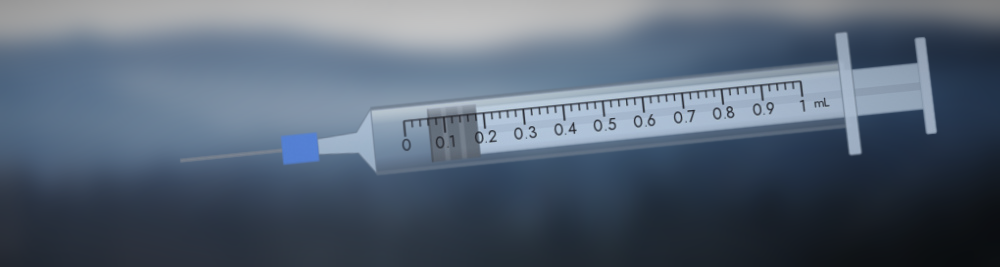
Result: 0.06,mL
